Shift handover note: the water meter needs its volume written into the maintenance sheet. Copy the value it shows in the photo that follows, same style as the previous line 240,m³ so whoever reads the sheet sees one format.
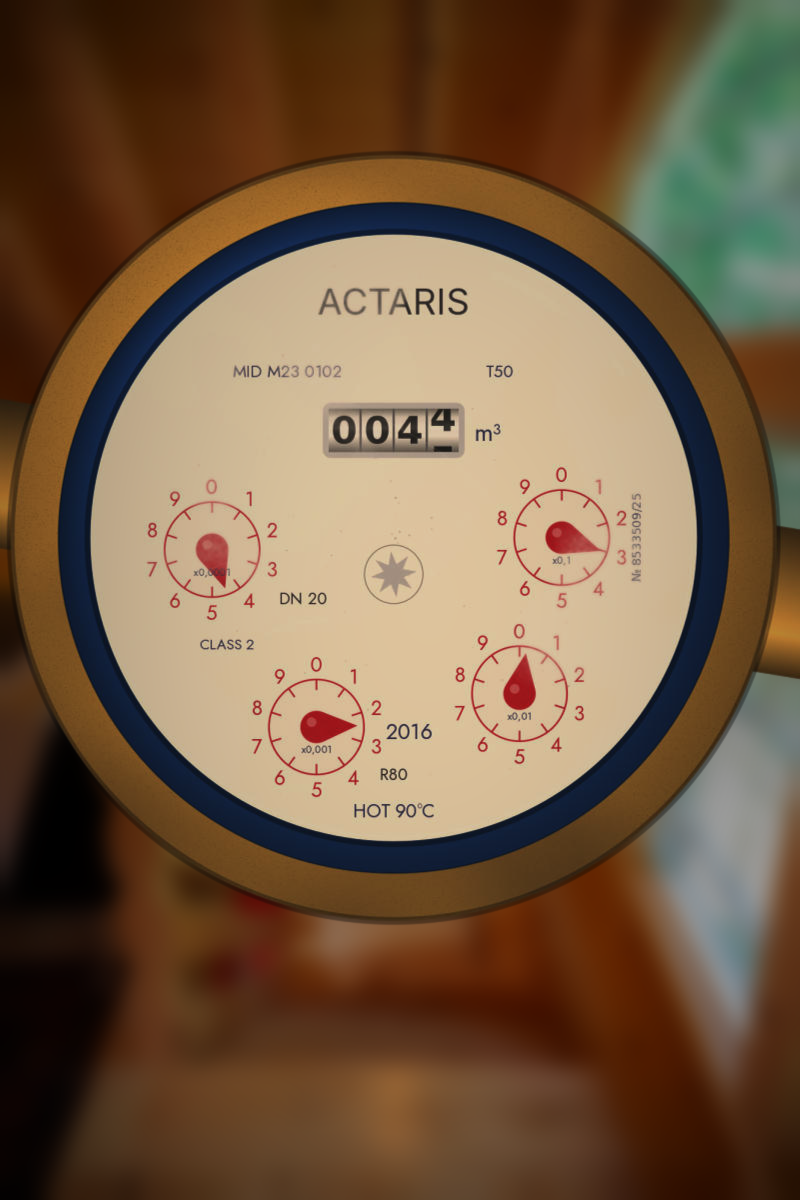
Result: 44.3024,m³
